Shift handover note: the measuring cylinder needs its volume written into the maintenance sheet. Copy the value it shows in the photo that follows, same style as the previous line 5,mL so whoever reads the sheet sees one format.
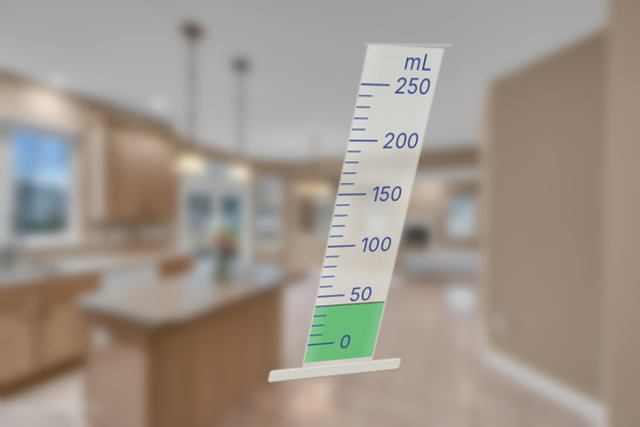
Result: 40,mL
